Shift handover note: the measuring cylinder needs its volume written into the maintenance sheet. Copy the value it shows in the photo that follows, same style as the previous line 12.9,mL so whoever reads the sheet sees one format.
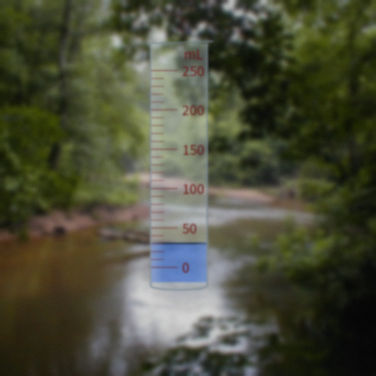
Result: 30,mL
